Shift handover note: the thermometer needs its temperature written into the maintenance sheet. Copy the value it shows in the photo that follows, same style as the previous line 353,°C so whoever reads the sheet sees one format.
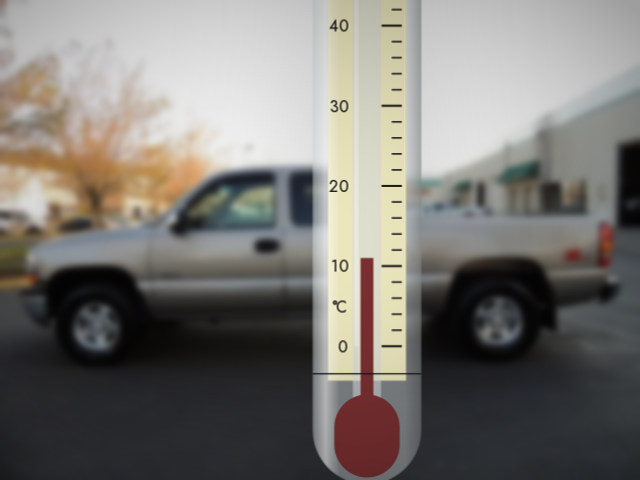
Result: 11,°C
